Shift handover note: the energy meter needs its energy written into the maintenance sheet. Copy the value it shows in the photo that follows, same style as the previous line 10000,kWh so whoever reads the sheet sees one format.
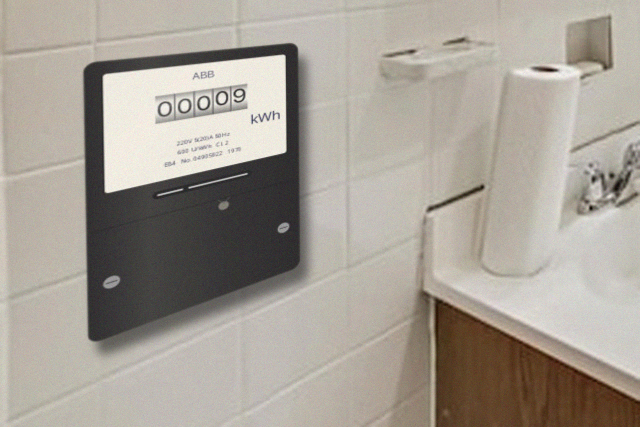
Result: 9,kWh
